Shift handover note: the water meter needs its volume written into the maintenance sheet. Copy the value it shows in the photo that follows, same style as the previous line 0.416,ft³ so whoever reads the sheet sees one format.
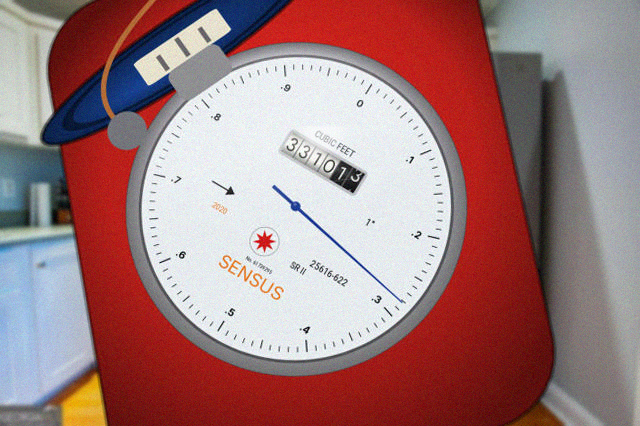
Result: 331013.28,ft³
